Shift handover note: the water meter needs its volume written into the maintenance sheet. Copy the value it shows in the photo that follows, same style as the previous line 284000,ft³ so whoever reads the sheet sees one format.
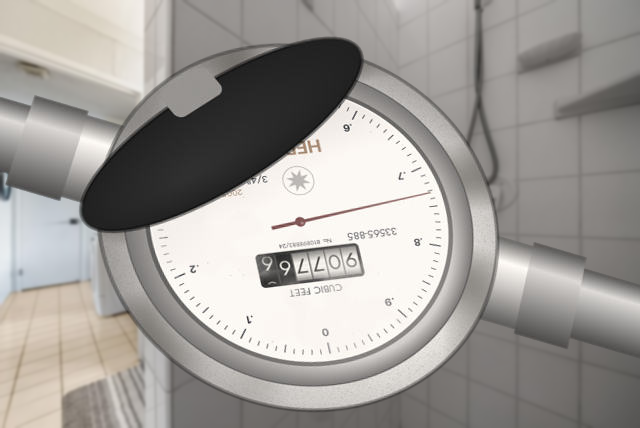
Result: 907765.73,ft³
